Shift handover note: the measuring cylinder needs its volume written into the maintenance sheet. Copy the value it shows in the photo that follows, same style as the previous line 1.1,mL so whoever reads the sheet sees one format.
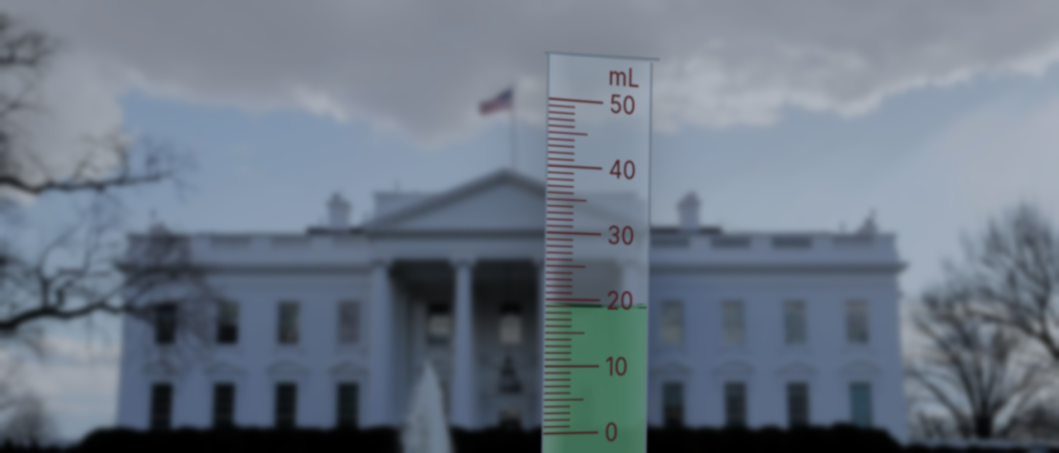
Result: 19,mL
